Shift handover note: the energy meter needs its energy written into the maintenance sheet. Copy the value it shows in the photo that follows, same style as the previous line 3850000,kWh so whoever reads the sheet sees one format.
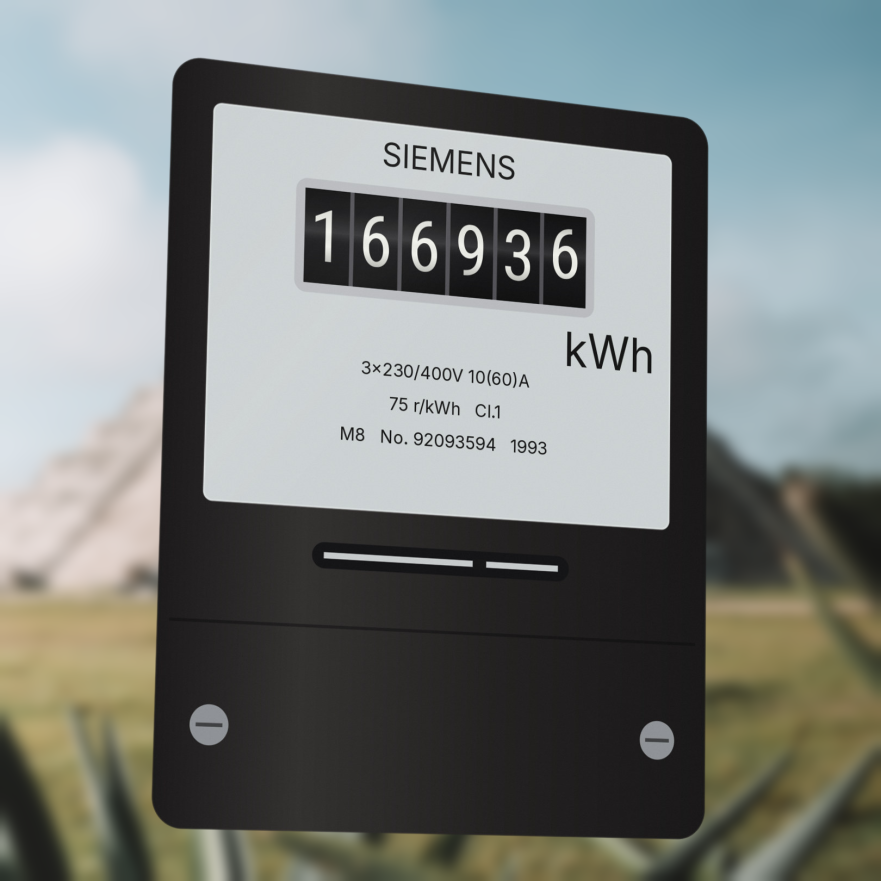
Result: 166936,kWh
